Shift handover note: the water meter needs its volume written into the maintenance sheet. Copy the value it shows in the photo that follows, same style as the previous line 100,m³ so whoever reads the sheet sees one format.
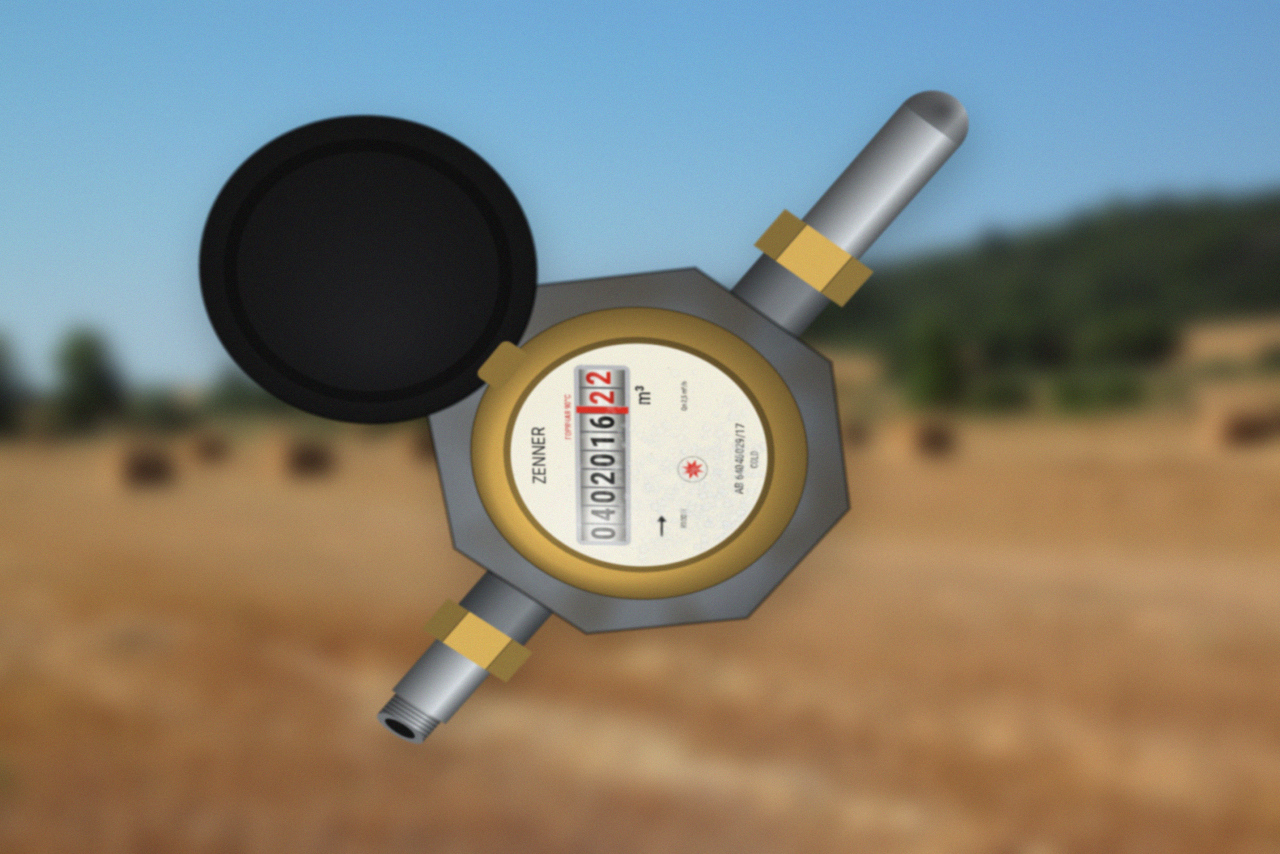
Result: 402016.22,m³
